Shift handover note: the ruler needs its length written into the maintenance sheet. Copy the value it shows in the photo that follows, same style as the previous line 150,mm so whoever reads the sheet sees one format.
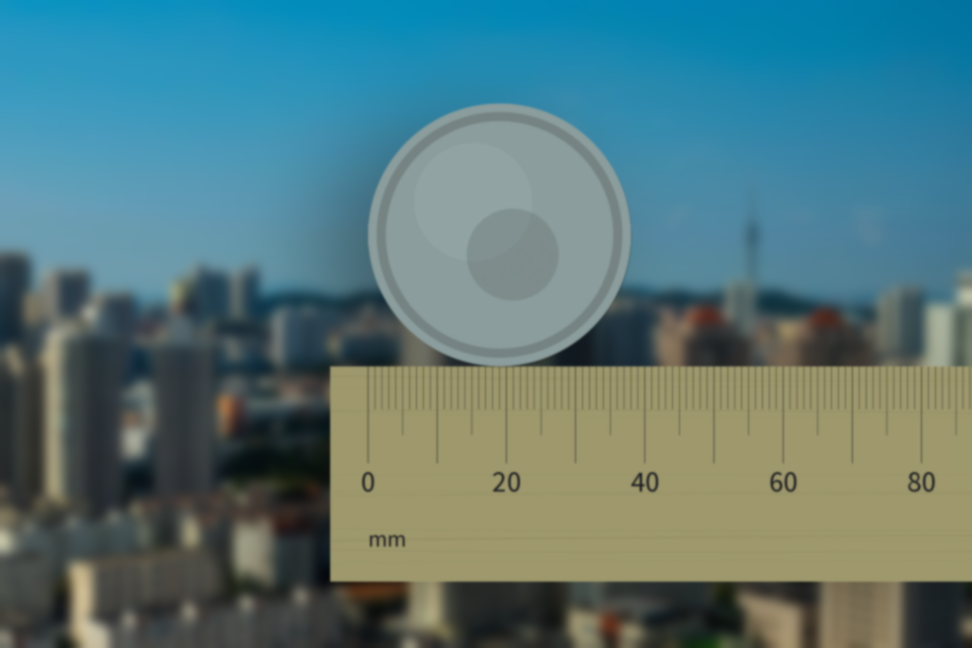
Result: 38,mm
